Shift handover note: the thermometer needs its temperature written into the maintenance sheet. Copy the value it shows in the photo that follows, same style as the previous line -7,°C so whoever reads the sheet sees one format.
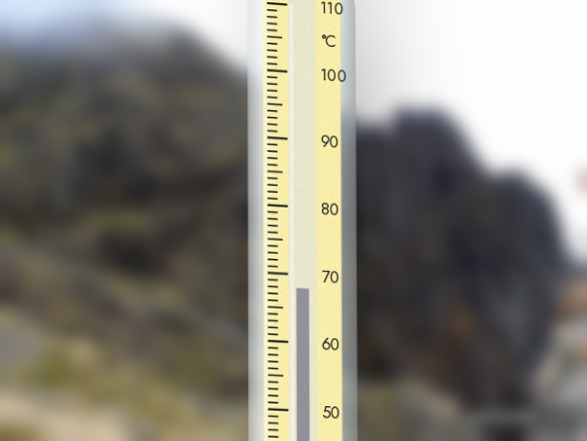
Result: 68,°C
